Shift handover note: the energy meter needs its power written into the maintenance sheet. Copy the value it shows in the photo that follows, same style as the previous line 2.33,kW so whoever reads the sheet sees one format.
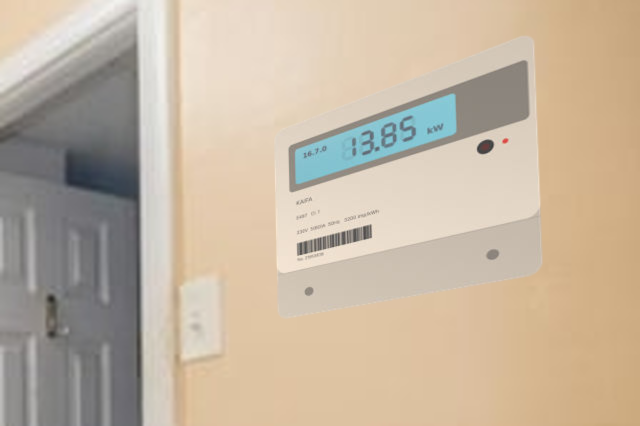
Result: 13.85,kW
